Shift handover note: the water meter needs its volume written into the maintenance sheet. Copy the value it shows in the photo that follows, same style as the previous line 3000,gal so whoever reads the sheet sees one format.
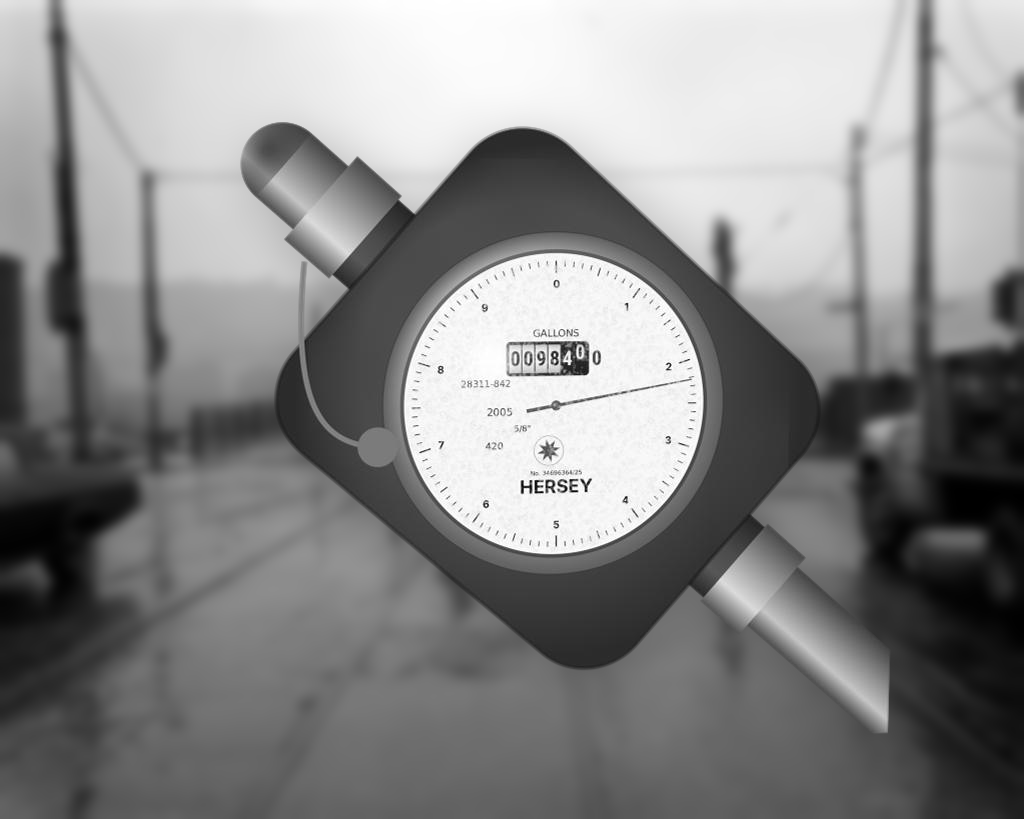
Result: 98402.2,gal
